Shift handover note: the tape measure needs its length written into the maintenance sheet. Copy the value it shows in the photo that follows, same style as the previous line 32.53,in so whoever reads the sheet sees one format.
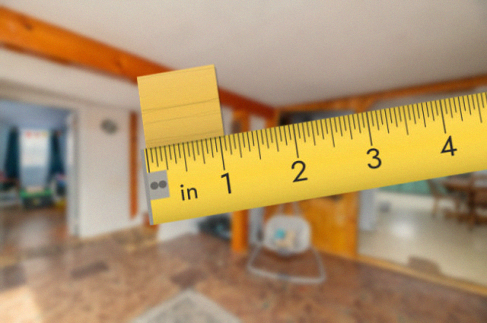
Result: 1.0625,in
